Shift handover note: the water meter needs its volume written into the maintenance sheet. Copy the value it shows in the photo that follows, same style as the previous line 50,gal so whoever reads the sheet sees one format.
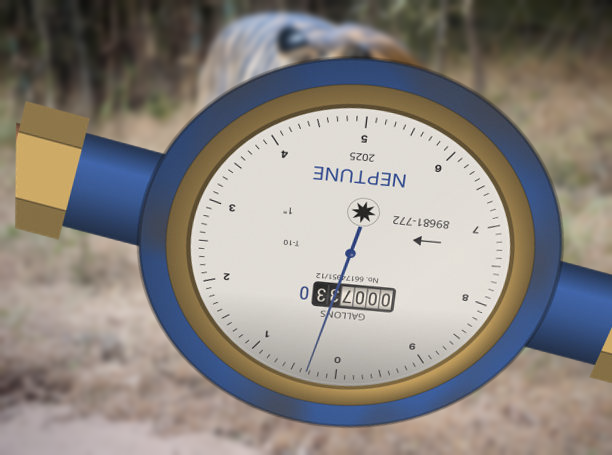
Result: 7330.3,gal
